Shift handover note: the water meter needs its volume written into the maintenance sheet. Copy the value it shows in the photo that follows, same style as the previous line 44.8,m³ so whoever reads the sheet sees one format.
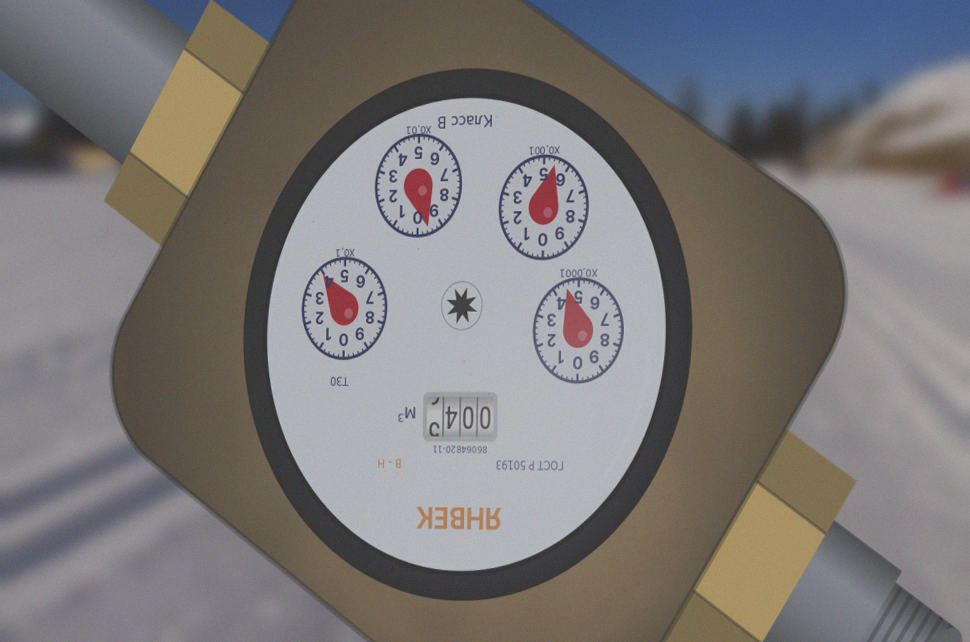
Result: 45.3954,m³
